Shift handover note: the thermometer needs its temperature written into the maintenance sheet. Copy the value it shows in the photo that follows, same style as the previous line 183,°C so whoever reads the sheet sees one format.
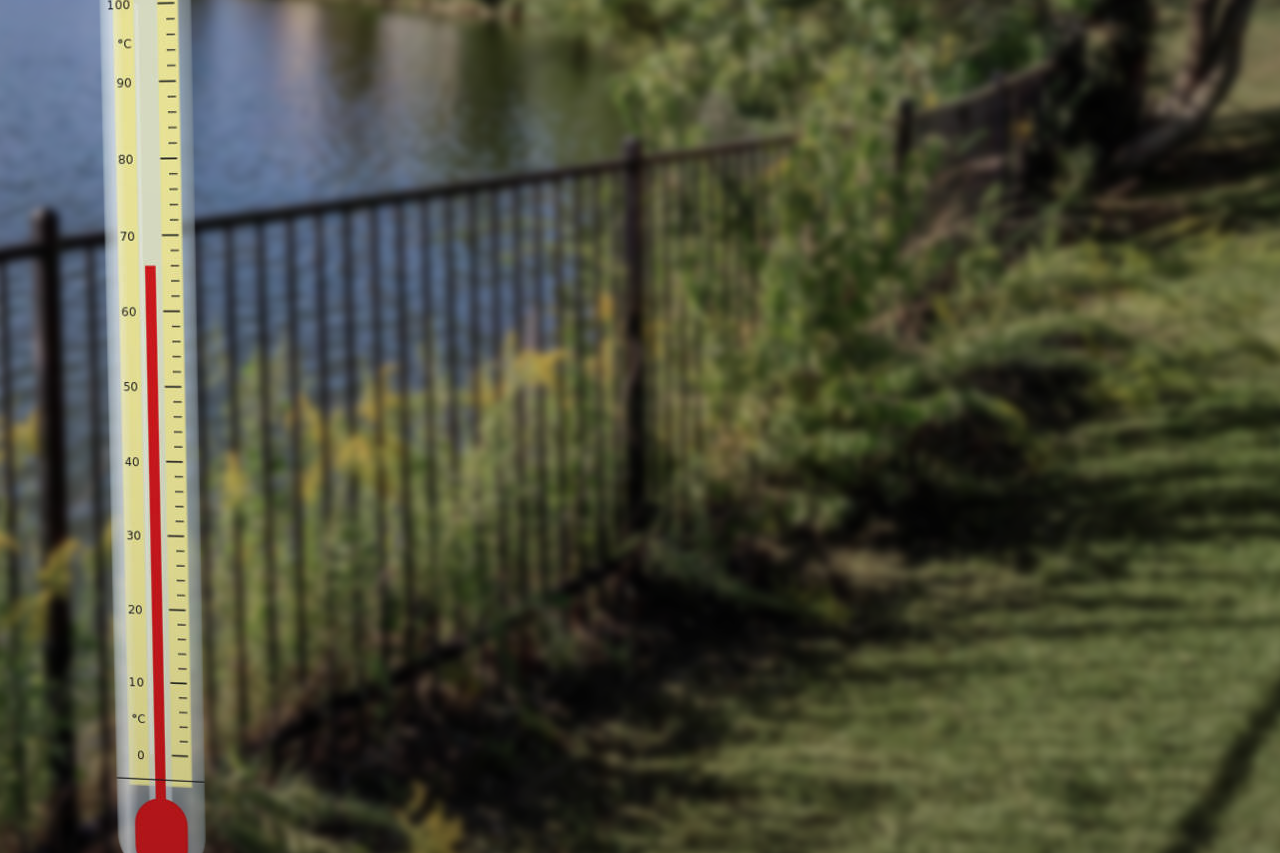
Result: 66,°C
